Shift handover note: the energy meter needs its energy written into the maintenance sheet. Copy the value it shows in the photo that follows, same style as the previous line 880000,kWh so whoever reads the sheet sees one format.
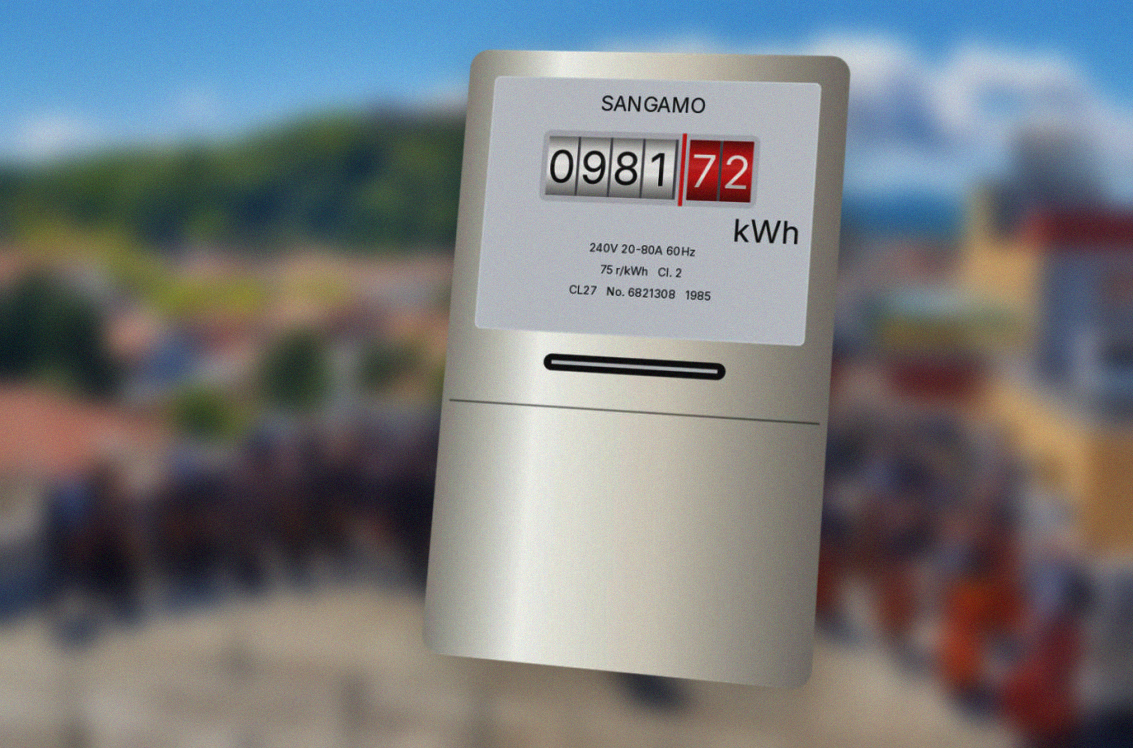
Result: 981.72,kWh
